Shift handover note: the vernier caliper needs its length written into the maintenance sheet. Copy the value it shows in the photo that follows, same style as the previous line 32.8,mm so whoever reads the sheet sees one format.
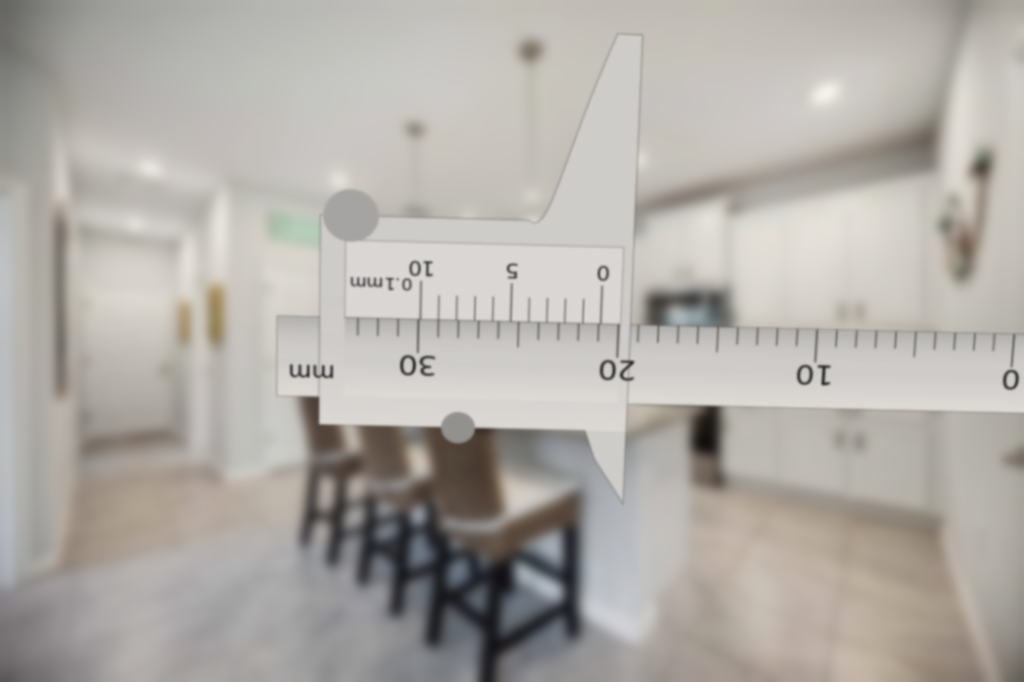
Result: 20.9,mm
